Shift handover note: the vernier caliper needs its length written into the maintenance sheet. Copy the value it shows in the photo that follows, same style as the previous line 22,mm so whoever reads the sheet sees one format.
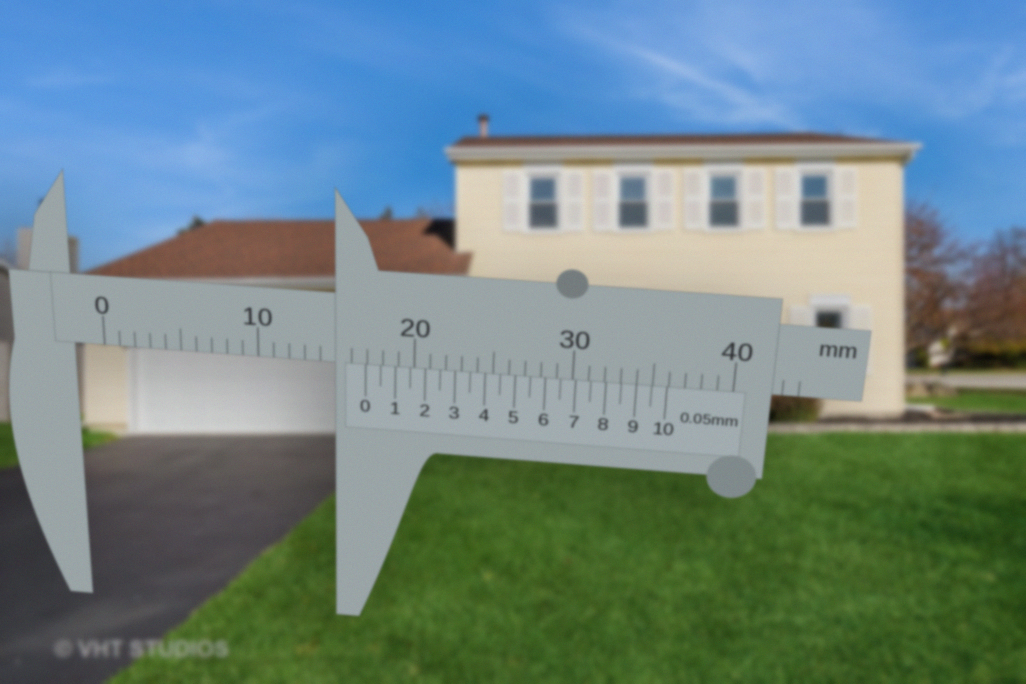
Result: 16.9,mm
